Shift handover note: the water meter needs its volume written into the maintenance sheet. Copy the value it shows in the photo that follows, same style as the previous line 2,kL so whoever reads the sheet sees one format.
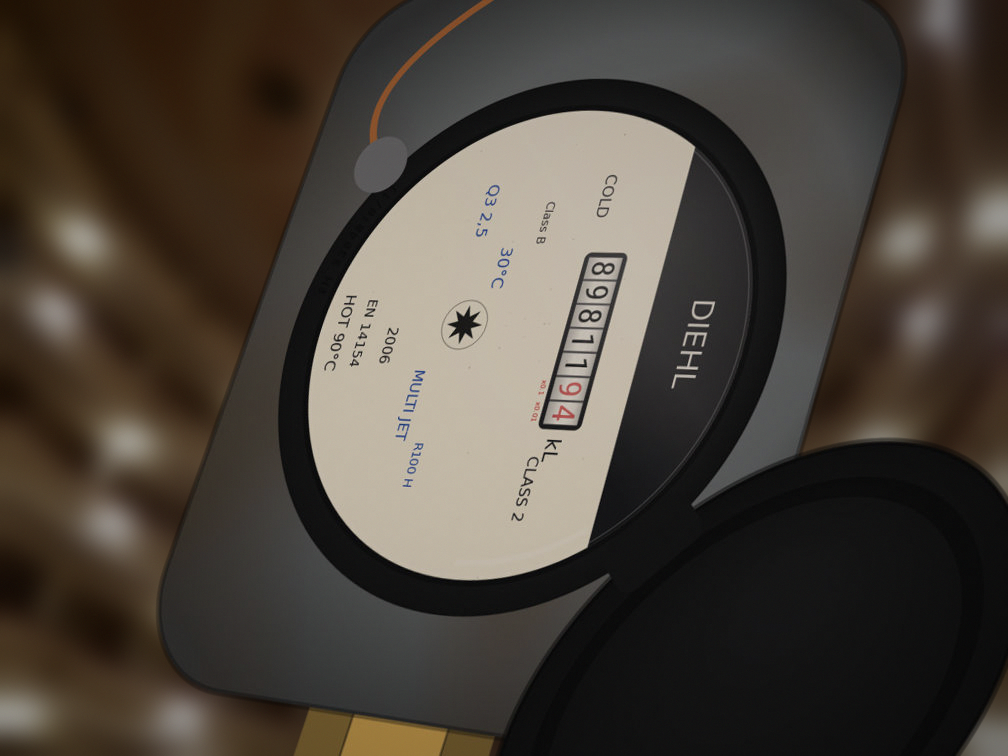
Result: 89811.94,kL
